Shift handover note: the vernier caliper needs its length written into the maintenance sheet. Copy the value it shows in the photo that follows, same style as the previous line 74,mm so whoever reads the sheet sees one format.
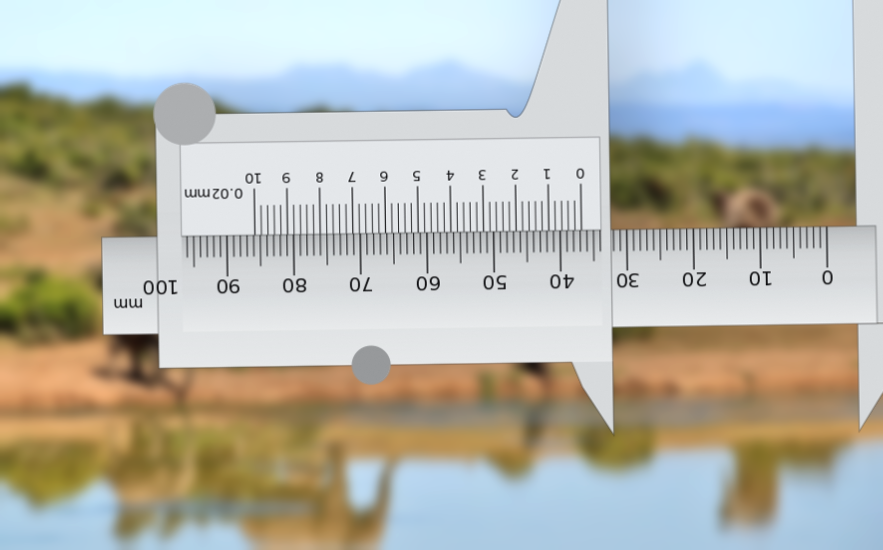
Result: 36.8,mm
